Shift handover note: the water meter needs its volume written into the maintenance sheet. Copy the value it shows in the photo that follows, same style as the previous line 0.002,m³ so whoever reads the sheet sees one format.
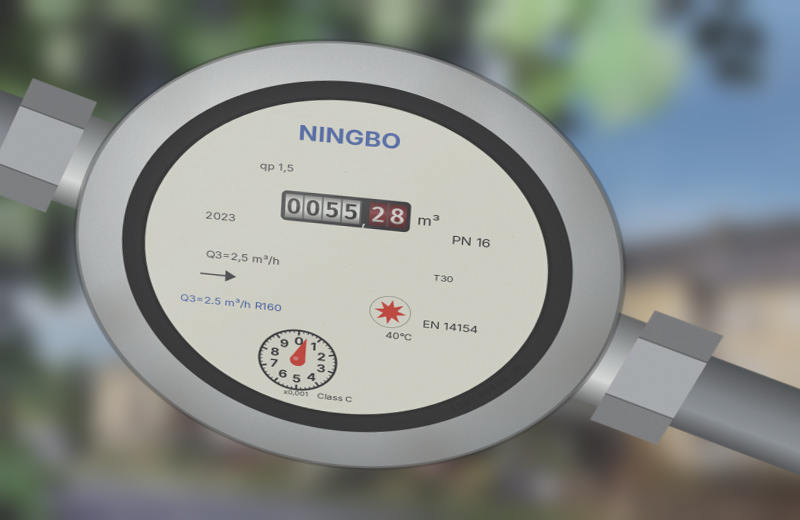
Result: 55.280,m³
